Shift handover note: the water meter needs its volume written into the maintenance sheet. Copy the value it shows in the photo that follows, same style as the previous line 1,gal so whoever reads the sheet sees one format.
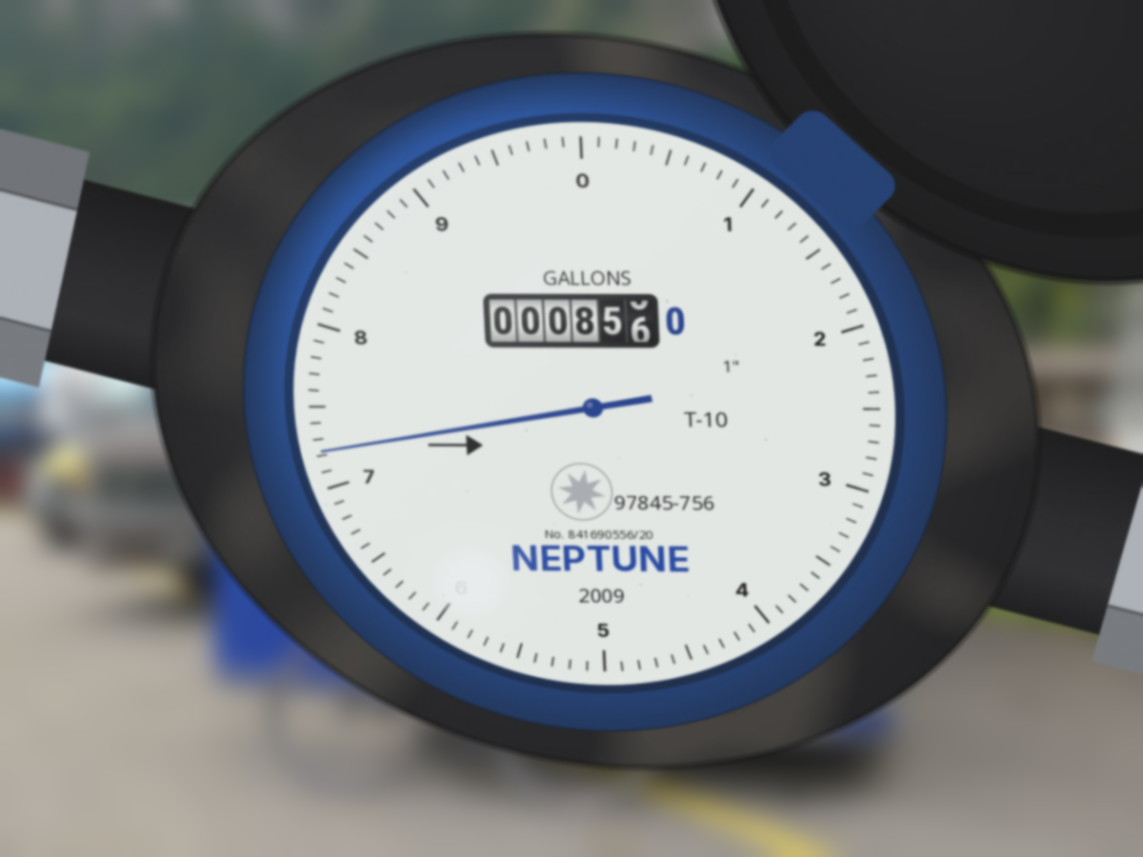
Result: 8557.2,gal
